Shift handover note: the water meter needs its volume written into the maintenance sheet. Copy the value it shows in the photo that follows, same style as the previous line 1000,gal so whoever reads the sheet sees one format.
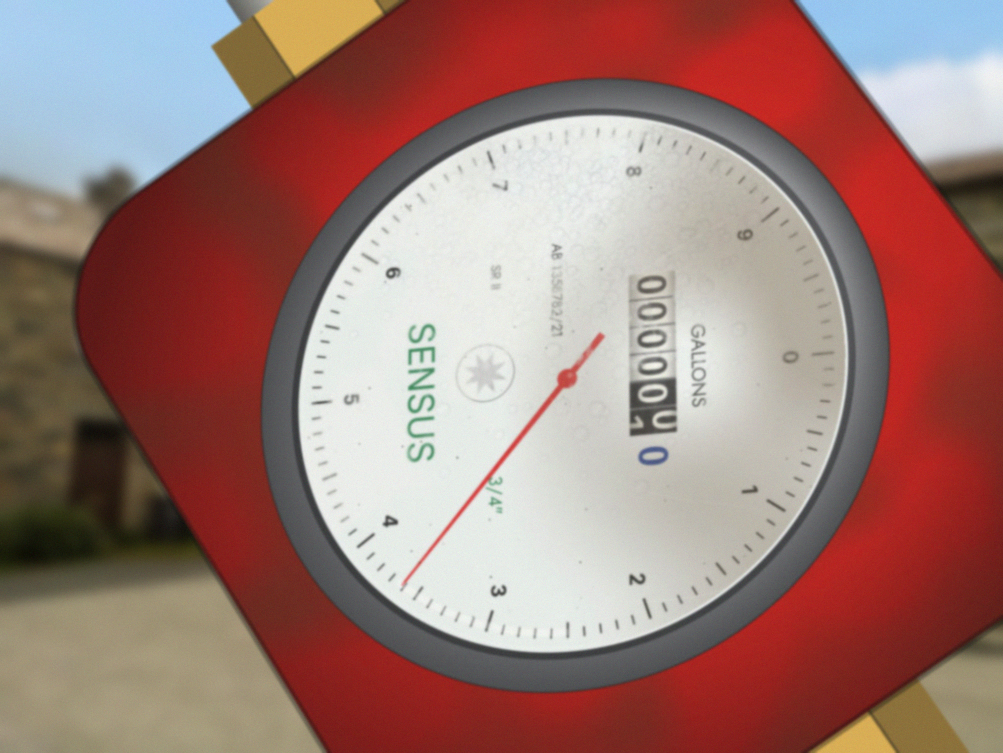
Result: 3.6,gal
